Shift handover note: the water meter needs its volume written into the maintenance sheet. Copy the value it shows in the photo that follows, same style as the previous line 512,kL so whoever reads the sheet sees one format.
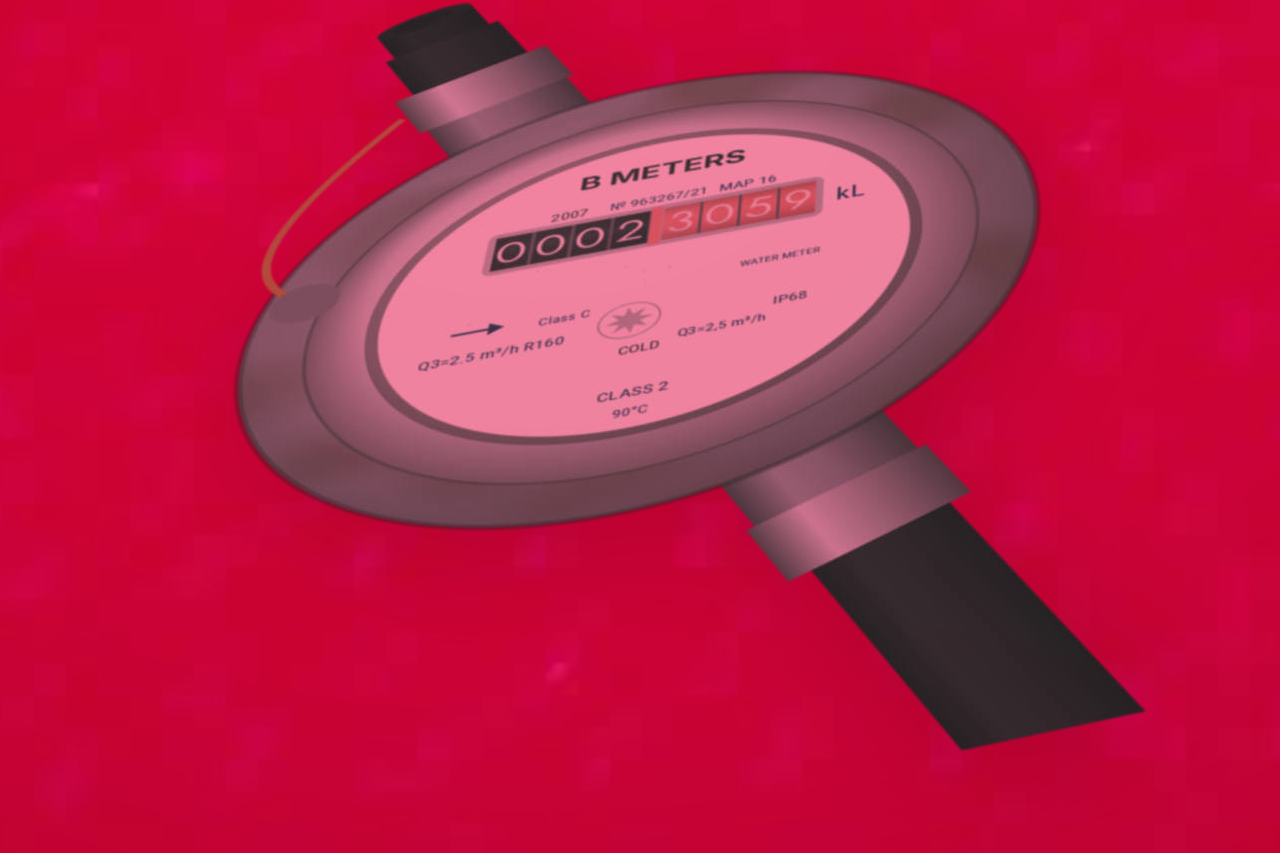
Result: 2.3059,kL
